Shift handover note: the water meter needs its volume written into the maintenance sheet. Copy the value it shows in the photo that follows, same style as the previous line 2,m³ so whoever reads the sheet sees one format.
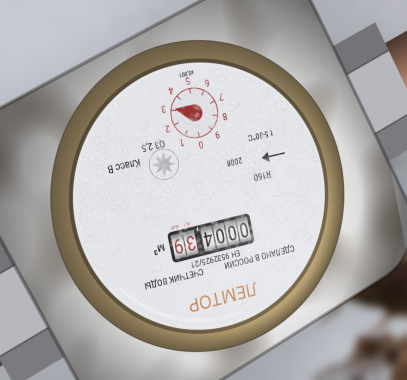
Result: 4.393,m³
